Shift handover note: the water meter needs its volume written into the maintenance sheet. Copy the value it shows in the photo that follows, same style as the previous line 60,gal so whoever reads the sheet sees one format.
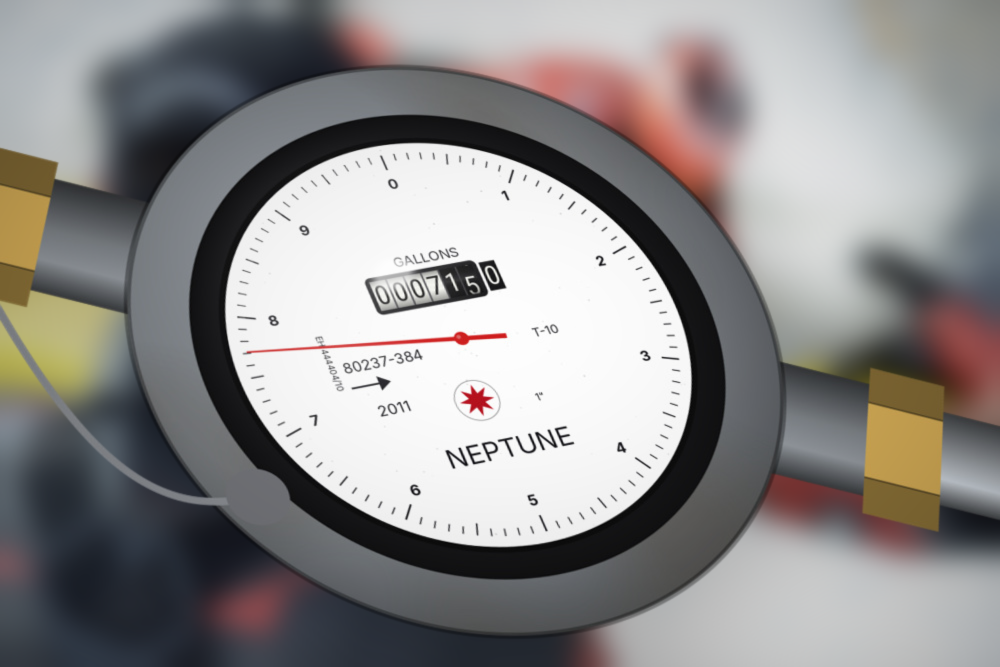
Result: 7147.7,gal
